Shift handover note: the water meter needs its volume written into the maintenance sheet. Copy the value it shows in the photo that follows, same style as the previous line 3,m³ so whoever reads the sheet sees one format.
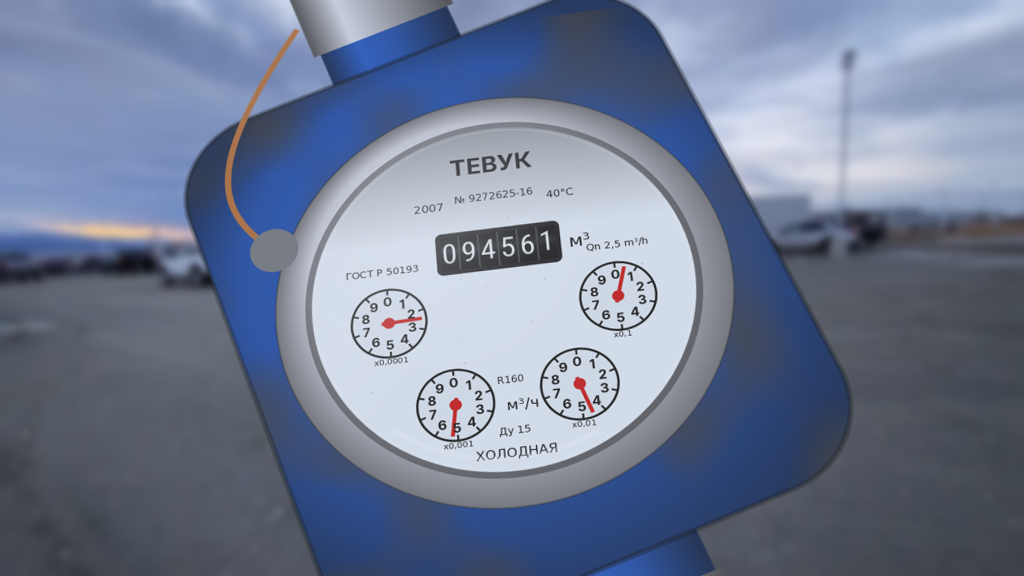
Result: 94561.0452,m³
